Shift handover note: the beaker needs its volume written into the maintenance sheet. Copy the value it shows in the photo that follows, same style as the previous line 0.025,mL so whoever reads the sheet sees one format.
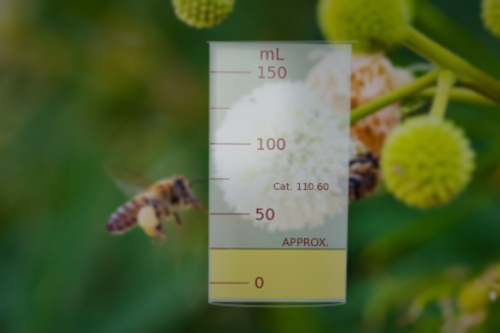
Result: 25,mL
